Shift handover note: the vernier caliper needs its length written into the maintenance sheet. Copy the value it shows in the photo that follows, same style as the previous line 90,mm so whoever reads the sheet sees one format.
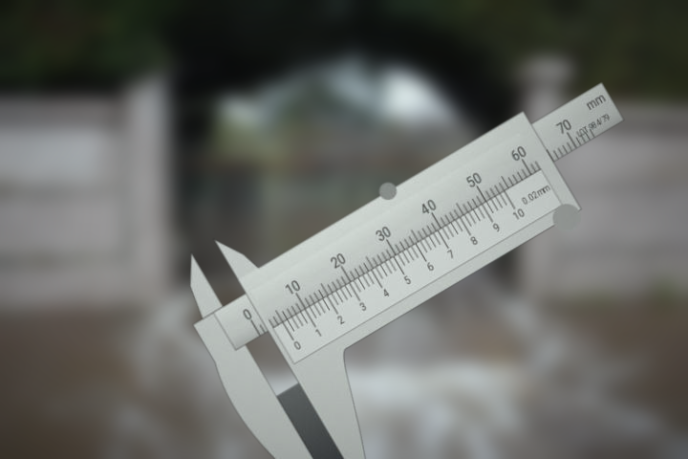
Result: 5.0,mm
